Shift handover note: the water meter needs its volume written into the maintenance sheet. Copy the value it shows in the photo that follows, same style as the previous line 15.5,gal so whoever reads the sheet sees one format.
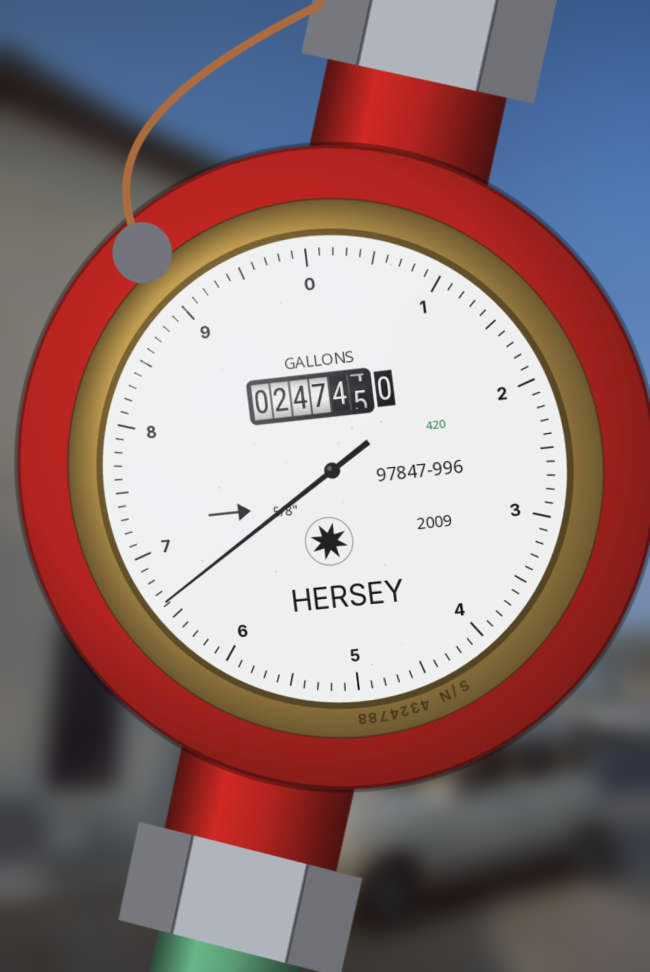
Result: 247446.6,gal
